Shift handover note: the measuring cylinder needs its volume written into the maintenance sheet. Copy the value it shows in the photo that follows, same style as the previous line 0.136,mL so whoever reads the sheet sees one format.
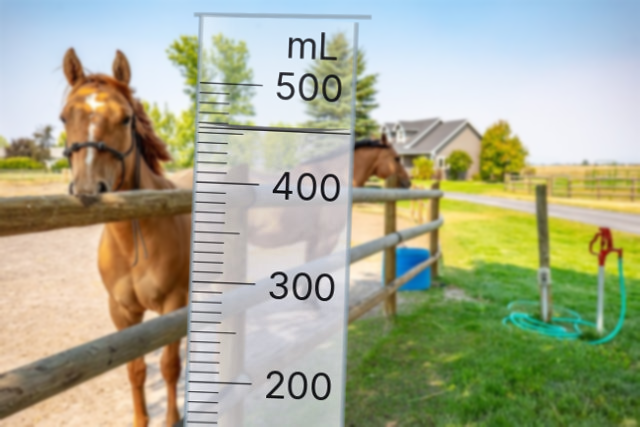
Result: 455,mL
